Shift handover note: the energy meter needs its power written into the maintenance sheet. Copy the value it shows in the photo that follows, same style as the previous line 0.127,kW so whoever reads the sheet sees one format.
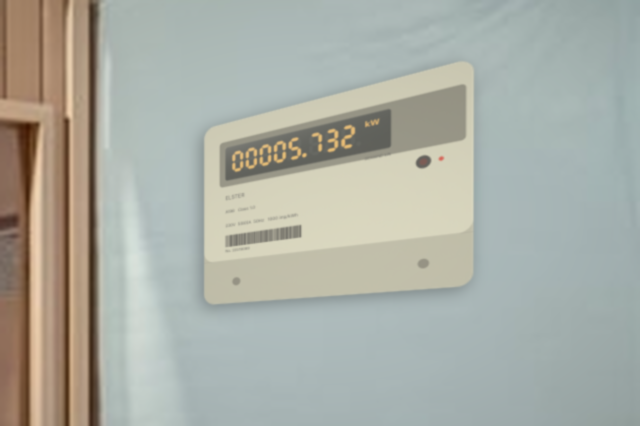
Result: 5.732,kW
